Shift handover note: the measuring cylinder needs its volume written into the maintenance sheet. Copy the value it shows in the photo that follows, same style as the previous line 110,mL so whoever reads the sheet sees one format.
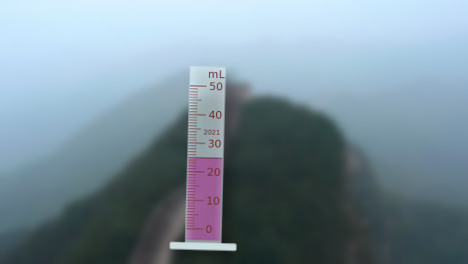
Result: 25,mL
